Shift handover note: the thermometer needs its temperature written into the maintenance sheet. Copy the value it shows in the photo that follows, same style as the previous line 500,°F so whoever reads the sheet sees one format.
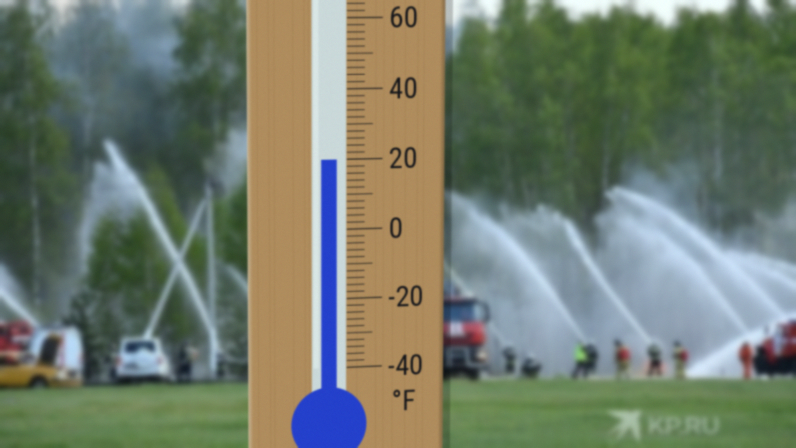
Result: 20,°F
